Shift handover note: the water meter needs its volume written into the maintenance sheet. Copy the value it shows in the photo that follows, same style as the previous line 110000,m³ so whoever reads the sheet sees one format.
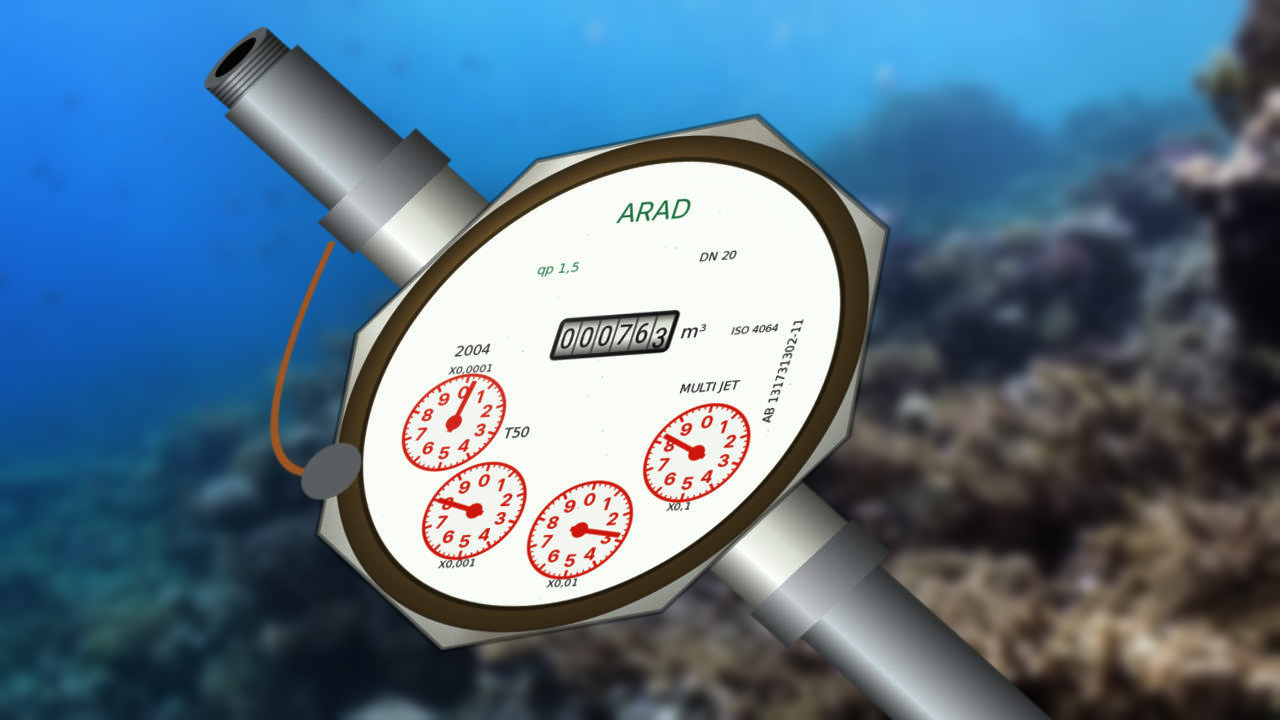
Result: 762.8280,m³
